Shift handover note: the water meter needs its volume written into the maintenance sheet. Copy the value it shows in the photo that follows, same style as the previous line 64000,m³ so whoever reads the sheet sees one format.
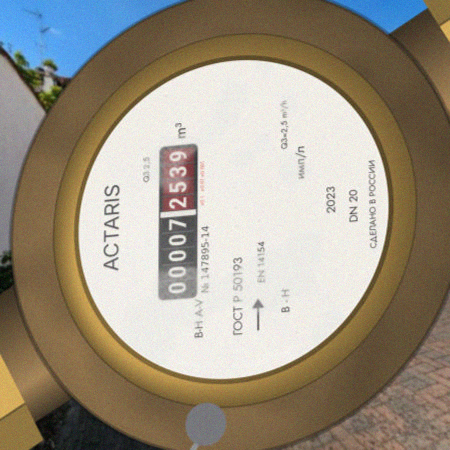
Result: 7.2539,m³
